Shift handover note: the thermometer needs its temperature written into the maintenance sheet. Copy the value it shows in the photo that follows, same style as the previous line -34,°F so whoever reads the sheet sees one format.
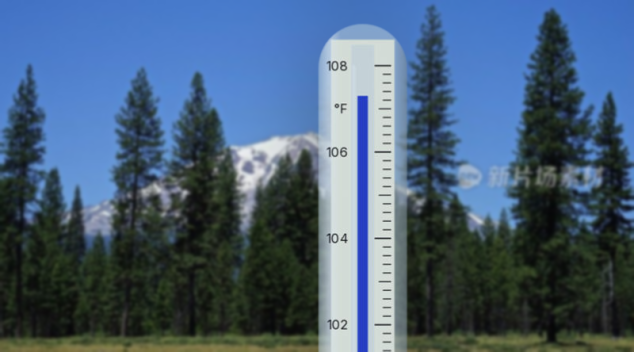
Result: 107.3,°F
